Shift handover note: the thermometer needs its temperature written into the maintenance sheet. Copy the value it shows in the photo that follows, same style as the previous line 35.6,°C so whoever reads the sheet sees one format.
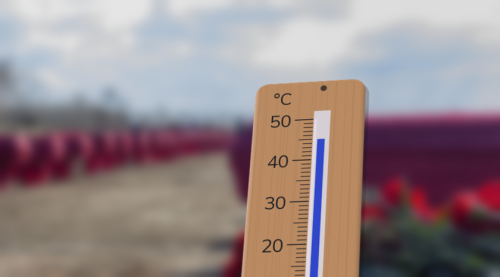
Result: 45,°C
